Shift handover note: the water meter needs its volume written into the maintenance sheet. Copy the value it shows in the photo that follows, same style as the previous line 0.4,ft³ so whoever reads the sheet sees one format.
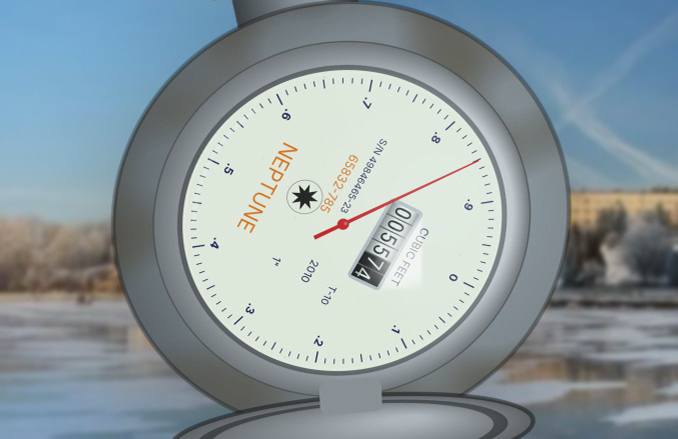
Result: 5573.85,ft³
